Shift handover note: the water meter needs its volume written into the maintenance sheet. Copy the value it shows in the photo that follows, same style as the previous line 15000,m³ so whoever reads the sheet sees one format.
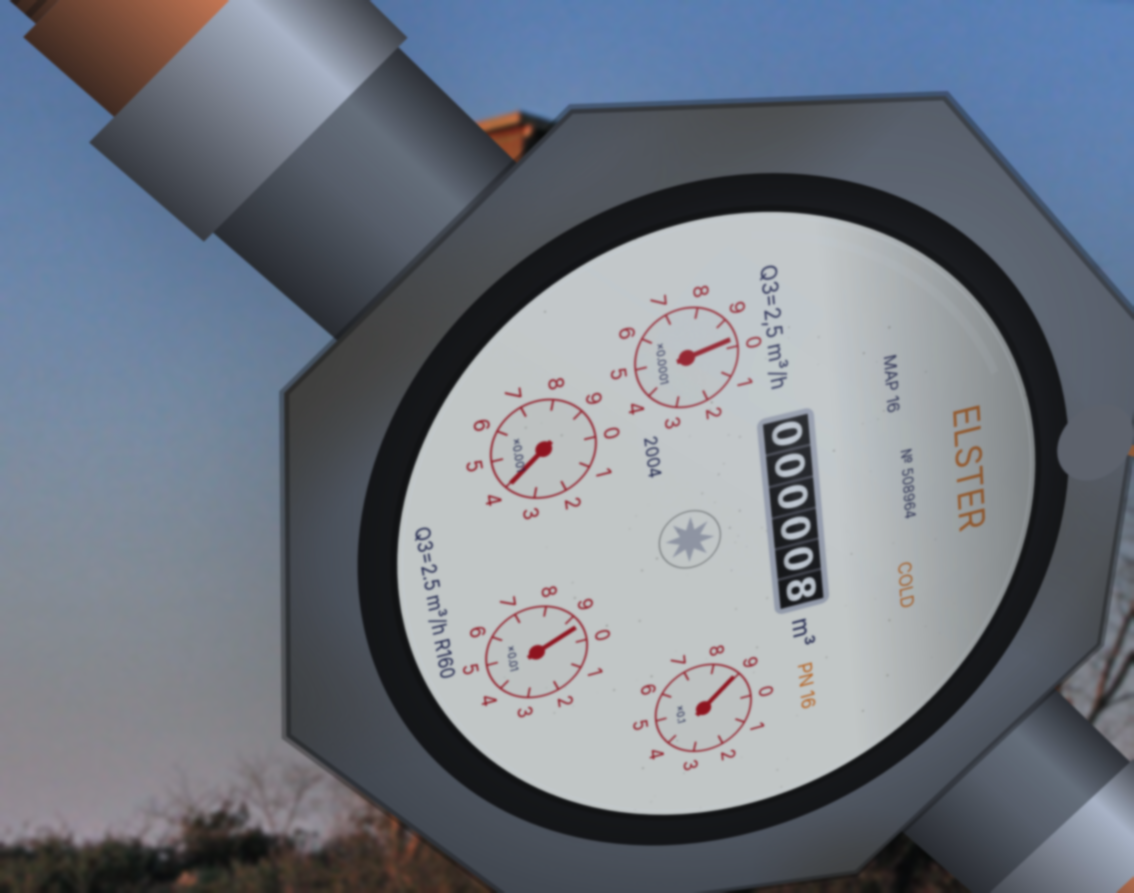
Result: 8.8939,m³
